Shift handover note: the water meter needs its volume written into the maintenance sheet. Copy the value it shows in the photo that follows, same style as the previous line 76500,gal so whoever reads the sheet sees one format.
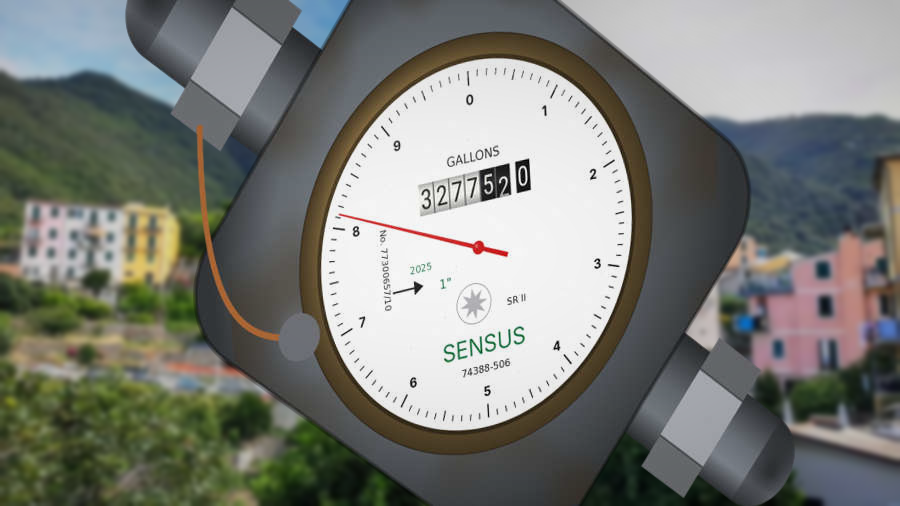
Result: 3277518.1,gal
